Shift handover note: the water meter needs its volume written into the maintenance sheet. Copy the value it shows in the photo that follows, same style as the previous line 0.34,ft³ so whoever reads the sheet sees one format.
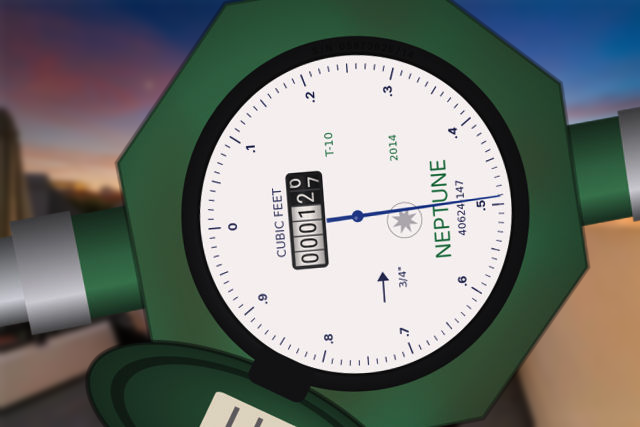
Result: 126.49,ft³
